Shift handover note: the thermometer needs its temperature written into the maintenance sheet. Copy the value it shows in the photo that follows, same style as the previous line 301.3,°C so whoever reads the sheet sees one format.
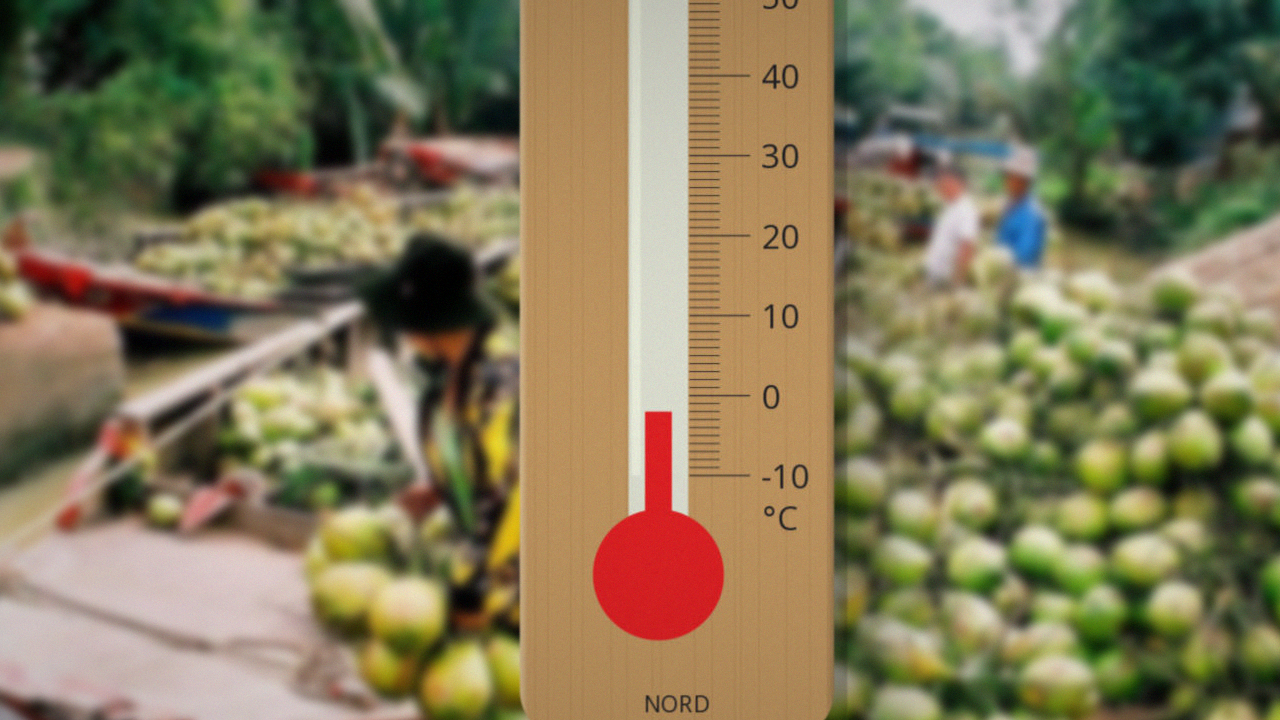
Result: -2,°C
